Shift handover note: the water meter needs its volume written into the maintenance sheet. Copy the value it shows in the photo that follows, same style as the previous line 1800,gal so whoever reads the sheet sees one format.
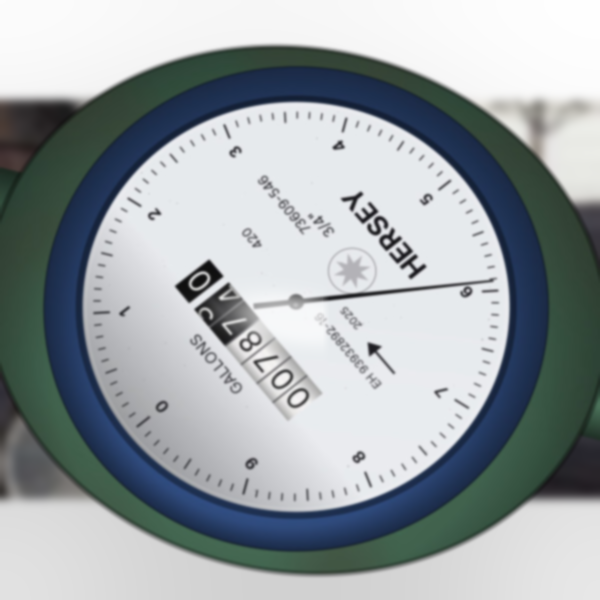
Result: 78735.9,gal
